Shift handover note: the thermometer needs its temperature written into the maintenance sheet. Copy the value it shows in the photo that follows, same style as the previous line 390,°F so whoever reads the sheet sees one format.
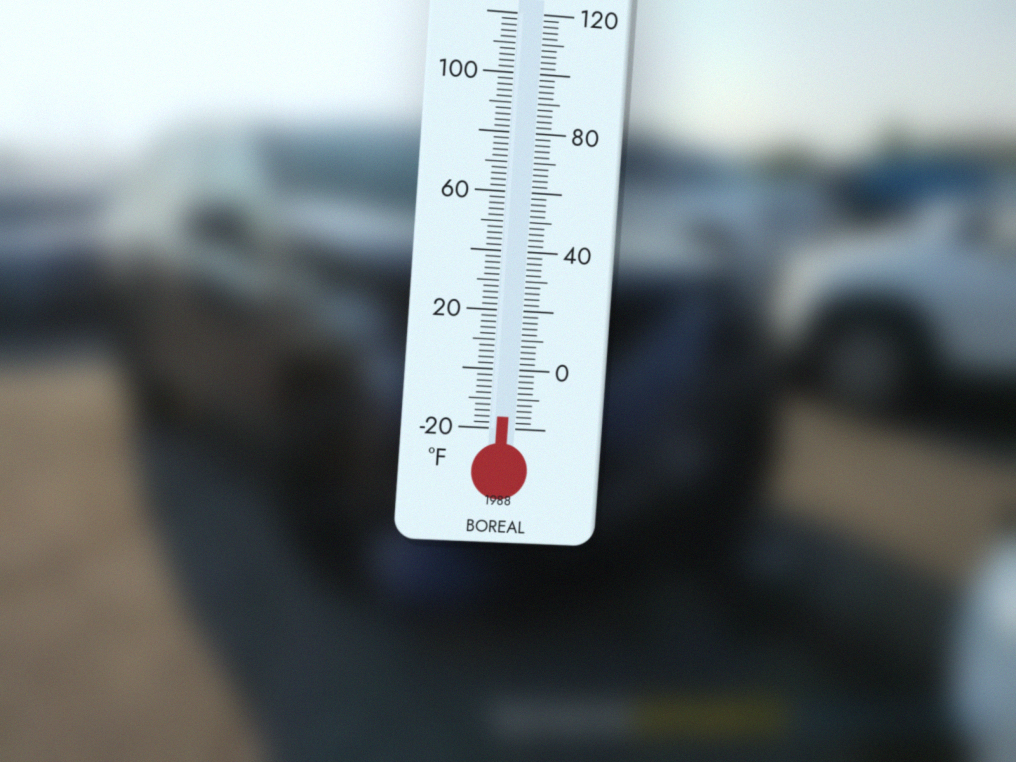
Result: -16,°F
